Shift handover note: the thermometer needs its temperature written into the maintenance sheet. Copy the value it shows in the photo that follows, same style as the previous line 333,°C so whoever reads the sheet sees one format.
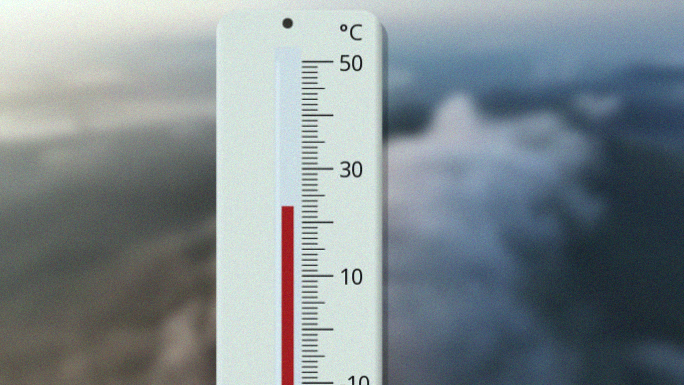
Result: 23,°C
